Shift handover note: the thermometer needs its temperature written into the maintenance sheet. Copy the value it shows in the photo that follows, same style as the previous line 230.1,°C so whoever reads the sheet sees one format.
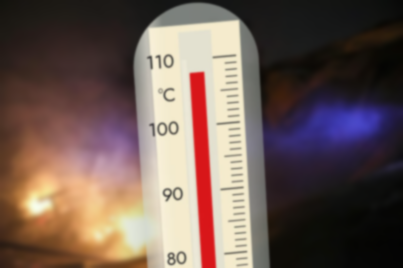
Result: 108,°C
